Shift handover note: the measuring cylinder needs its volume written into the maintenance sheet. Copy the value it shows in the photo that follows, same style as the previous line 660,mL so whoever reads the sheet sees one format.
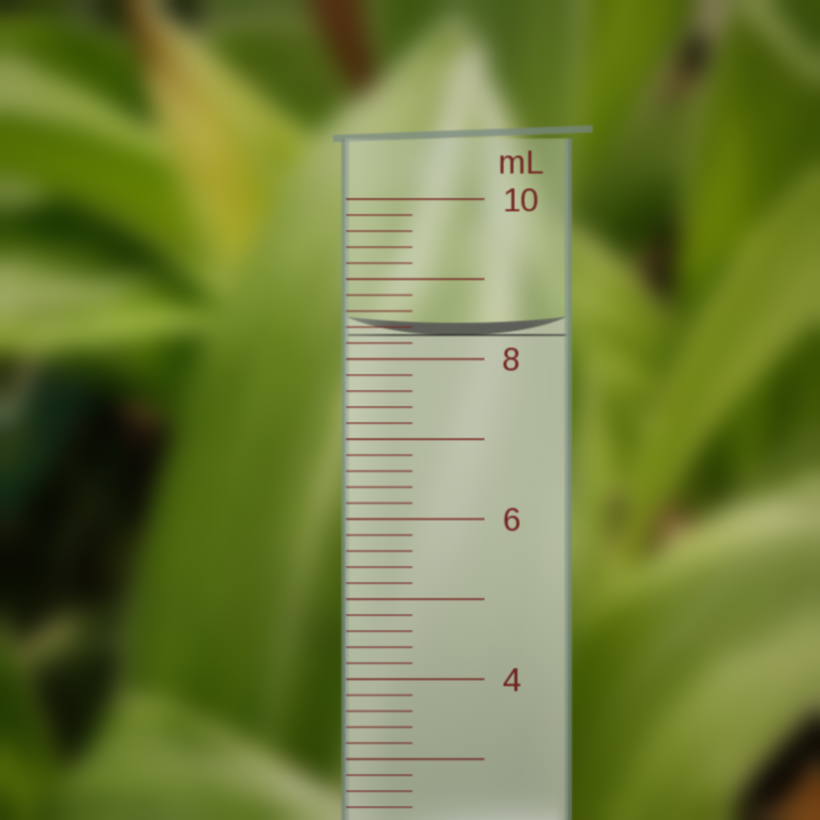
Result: 8.3,mL
